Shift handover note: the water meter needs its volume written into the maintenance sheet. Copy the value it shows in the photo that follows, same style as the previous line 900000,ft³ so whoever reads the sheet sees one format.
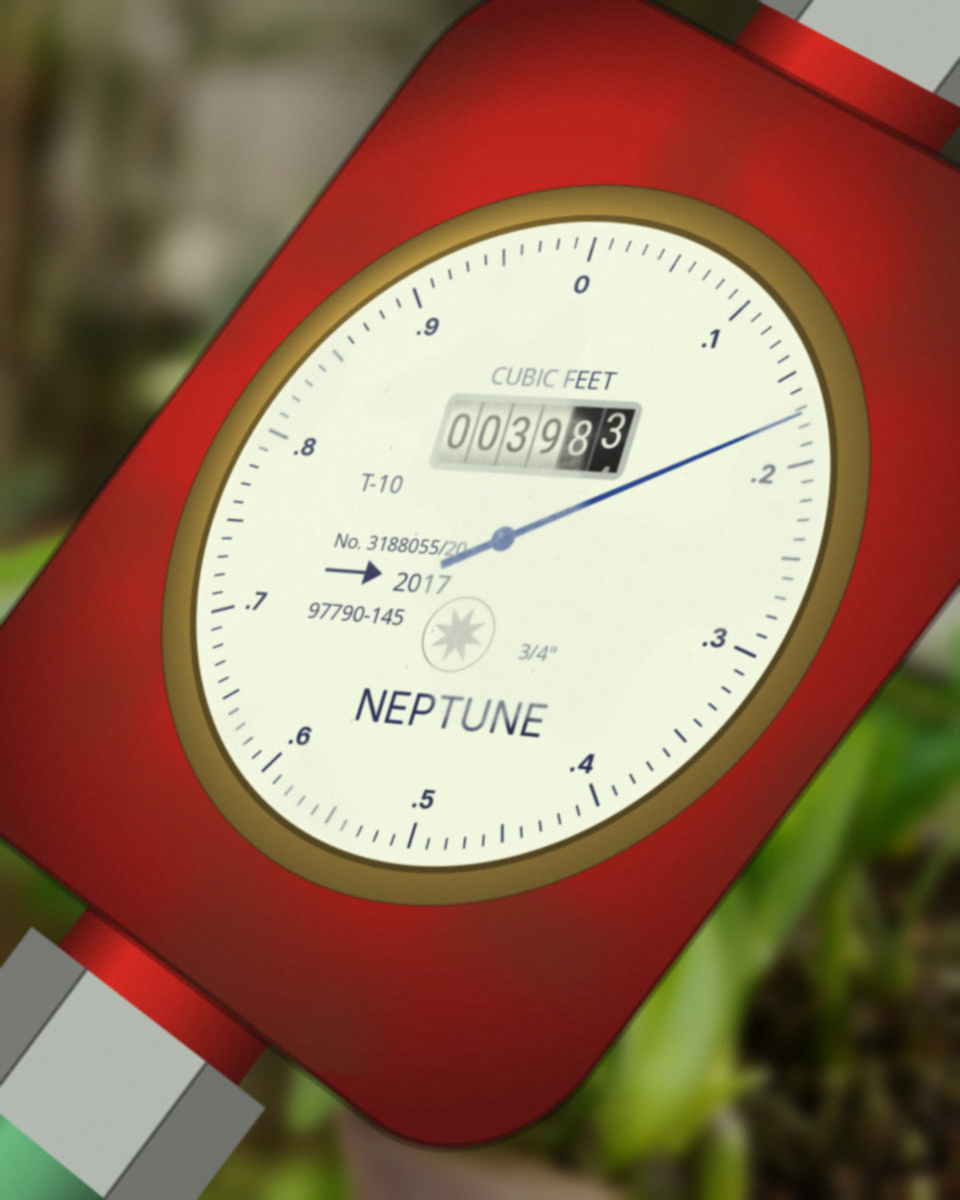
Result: 3983.17,ft³
